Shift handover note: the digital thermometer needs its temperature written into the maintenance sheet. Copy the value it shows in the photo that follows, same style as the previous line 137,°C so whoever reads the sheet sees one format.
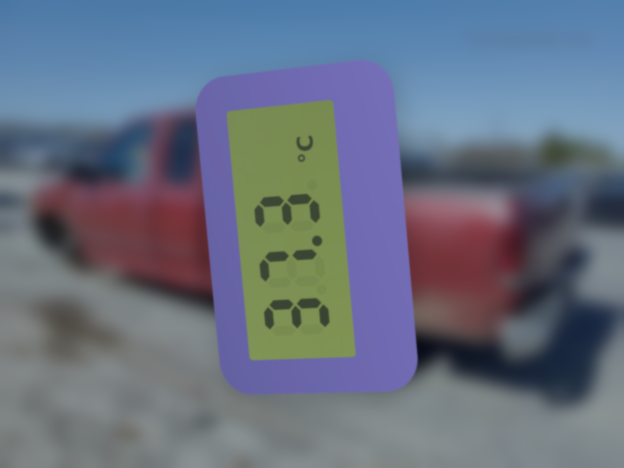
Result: 37.3,°C
